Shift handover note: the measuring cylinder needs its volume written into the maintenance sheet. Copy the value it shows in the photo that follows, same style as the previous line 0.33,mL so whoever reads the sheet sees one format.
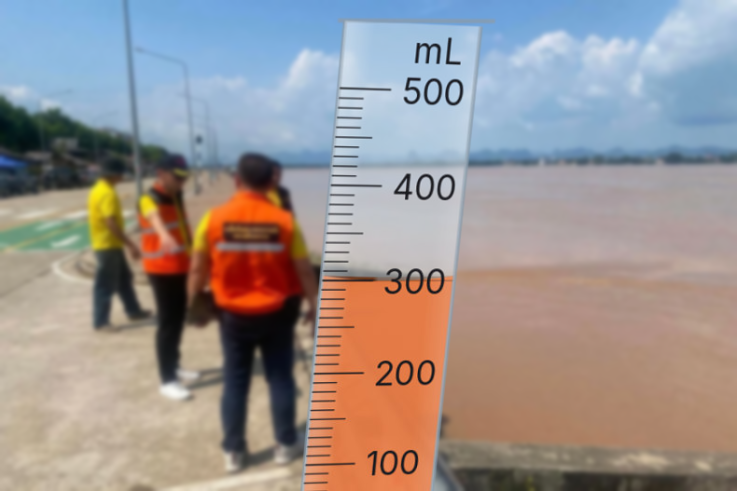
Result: 300,mL
